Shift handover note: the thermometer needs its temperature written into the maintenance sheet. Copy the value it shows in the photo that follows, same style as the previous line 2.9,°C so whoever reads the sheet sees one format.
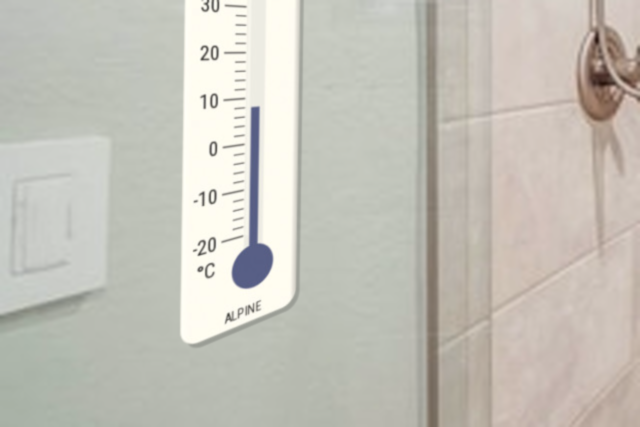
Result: 8,°C
